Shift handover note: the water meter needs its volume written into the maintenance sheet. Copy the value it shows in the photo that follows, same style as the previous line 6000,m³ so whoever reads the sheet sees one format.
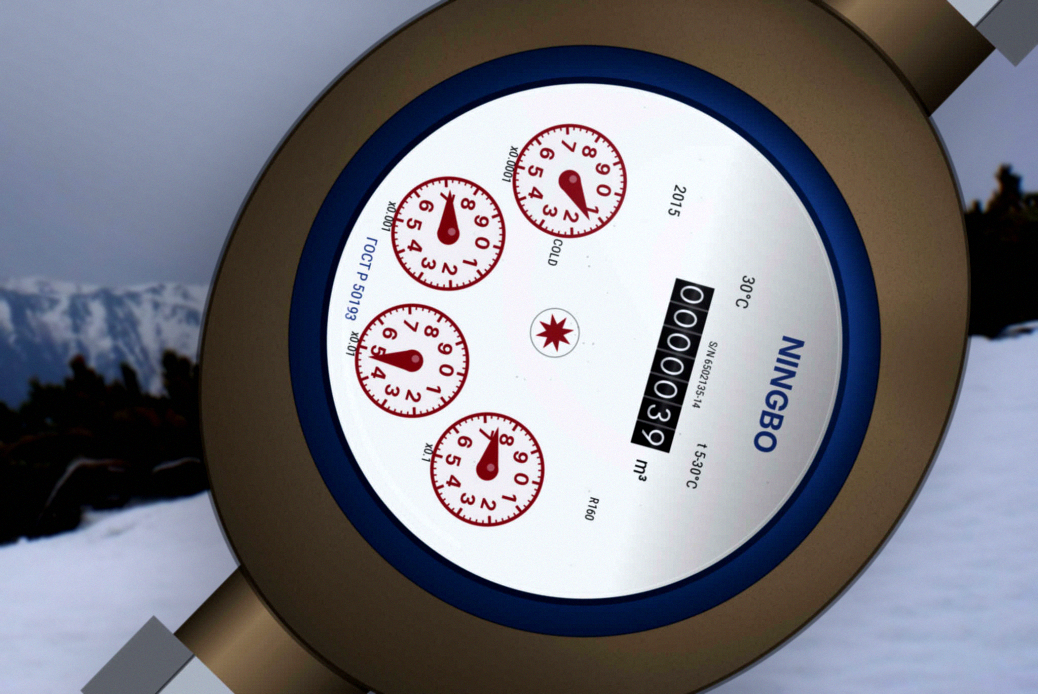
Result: 39.7471,m³
